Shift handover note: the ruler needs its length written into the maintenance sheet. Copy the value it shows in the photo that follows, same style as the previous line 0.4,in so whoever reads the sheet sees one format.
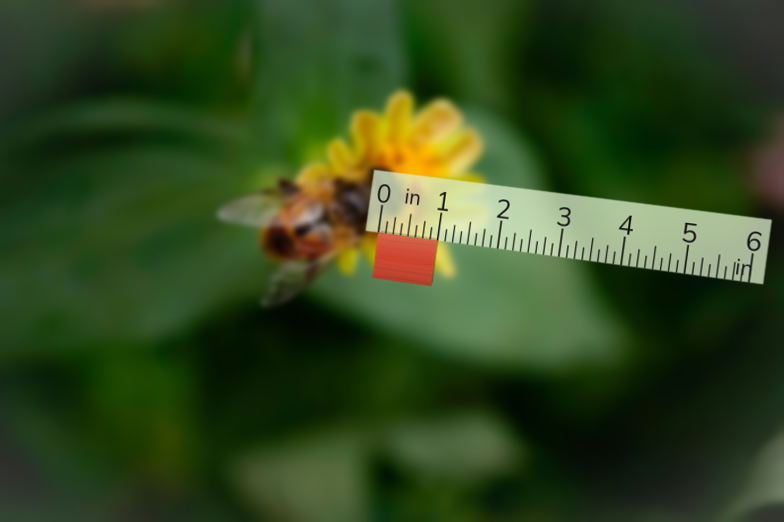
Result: 1,in
